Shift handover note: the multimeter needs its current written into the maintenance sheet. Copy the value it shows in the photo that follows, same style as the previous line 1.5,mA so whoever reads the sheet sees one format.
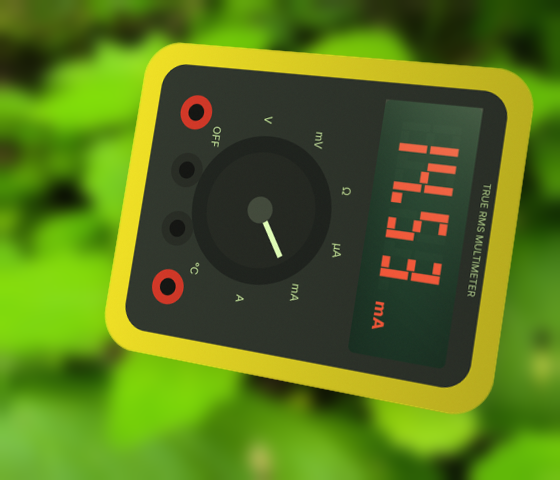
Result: 14.53,mA
